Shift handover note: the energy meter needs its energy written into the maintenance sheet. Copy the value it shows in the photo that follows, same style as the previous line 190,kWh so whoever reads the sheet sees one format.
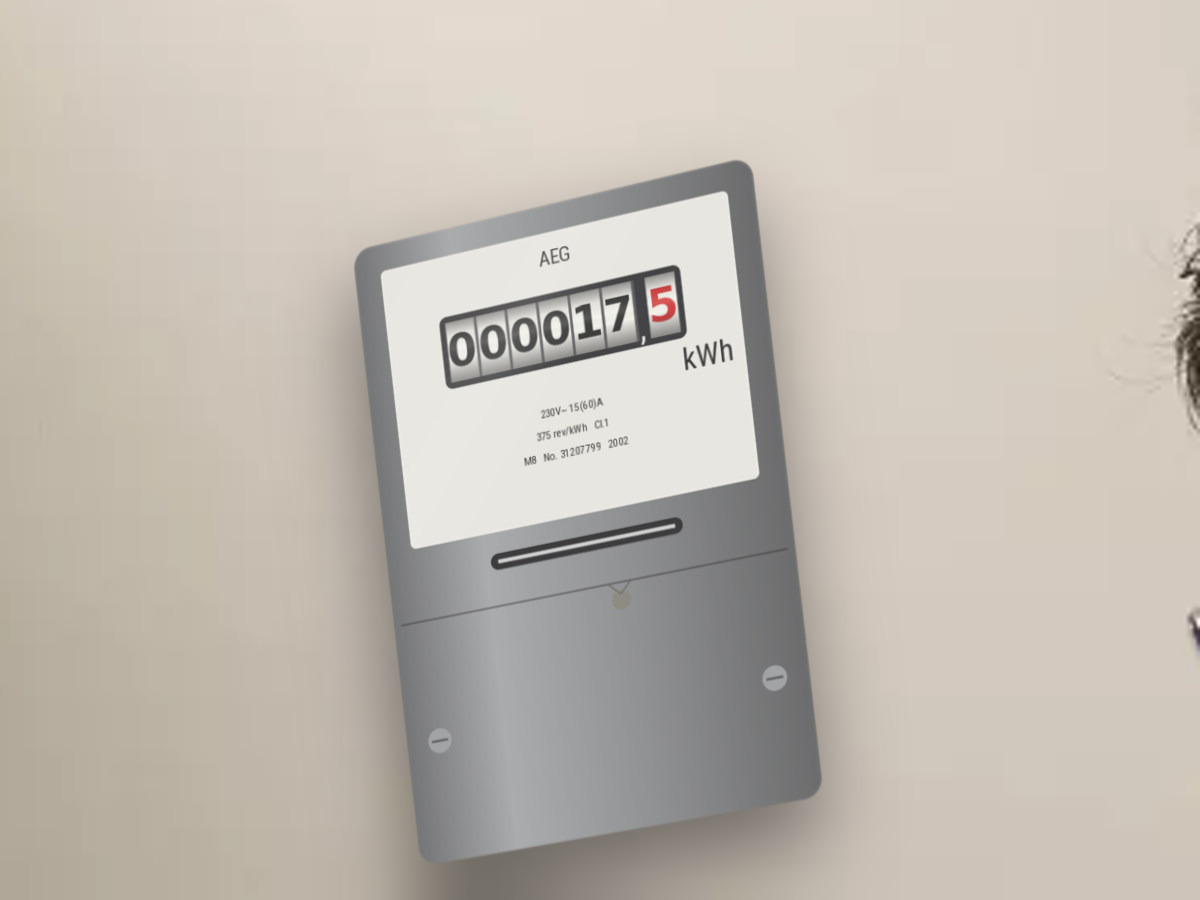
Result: 17.5,kWh
